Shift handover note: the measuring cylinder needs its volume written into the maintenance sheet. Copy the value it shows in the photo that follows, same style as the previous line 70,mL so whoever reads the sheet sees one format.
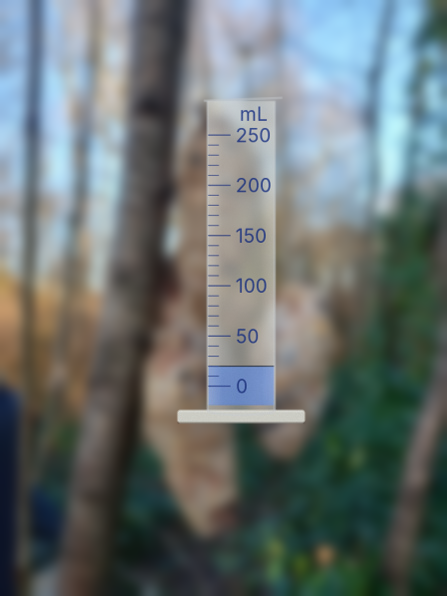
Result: 20,mL
